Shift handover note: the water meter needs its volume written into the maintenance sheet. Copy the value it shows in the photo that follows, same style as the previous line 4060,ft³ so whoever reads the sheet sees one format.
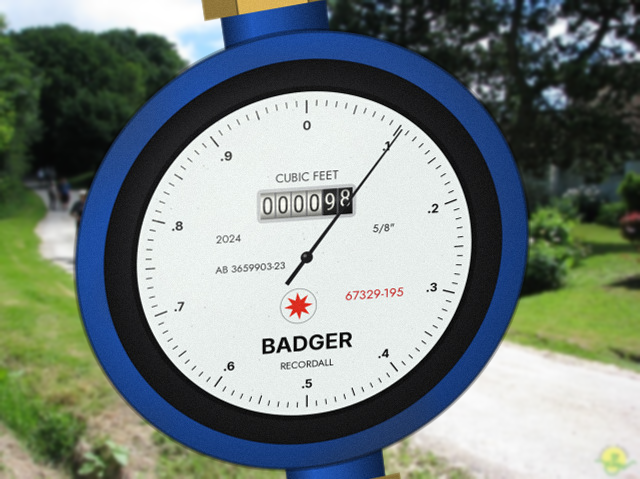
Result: 98.10,ft³
